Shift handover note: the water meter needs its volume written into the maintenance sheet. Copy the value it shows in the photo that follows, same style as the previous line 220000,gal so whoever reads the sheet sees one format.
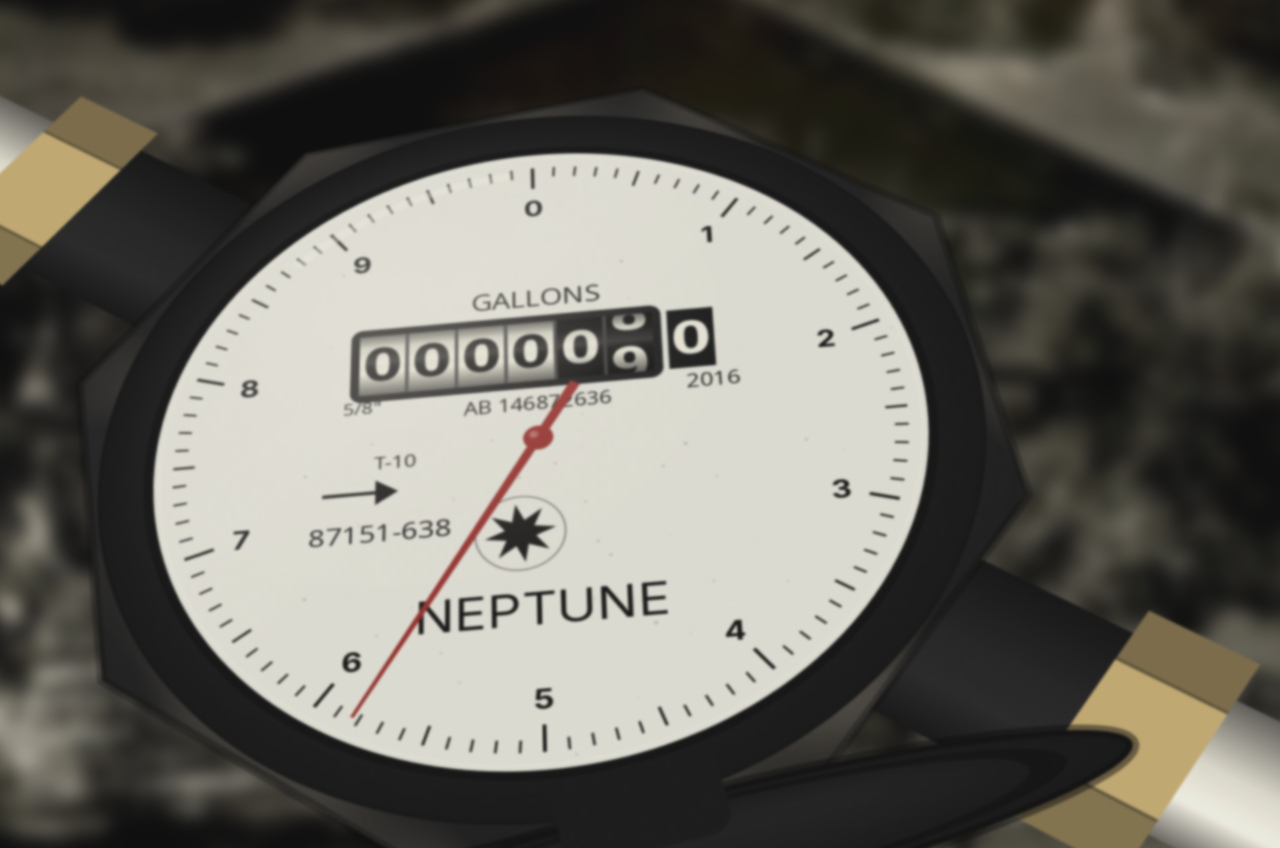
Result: 85.8,gal
